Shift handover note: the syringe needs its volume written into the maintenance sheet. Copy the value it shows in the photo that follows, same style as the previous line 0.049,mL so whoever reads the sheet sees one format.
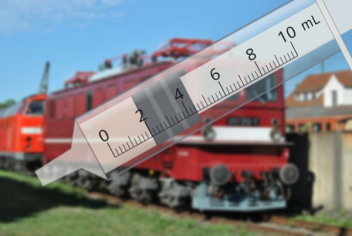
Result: 2,mL
